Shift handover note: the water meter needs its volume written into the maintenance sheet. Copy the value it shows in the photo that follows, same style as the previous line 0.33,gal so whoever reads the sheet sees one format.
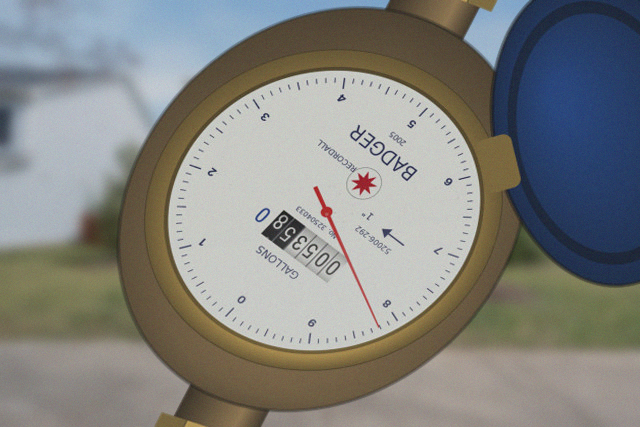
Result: 53578.2,gal
